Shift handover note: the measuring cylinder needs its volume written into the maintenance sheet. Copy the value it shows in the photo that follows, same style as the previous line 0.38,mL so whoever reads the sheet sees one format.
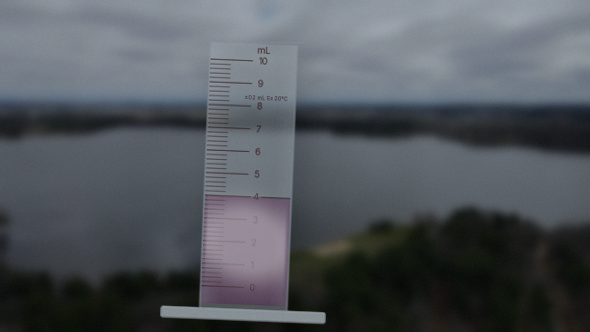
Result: 4,mL
